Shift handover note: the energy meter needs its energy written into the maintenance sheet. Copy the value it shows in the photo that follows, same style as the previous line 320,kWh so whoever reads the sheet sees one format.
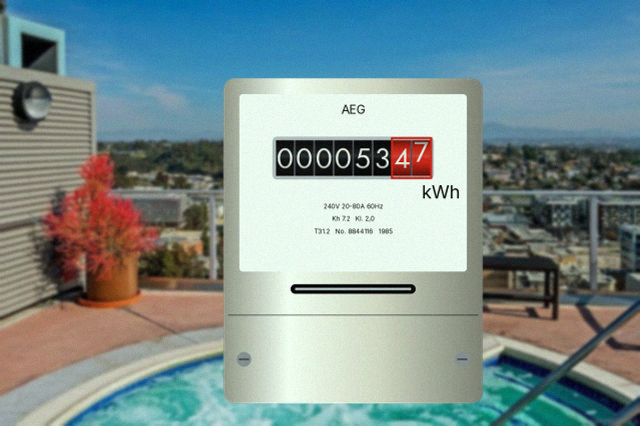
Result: 53.47,kWh
